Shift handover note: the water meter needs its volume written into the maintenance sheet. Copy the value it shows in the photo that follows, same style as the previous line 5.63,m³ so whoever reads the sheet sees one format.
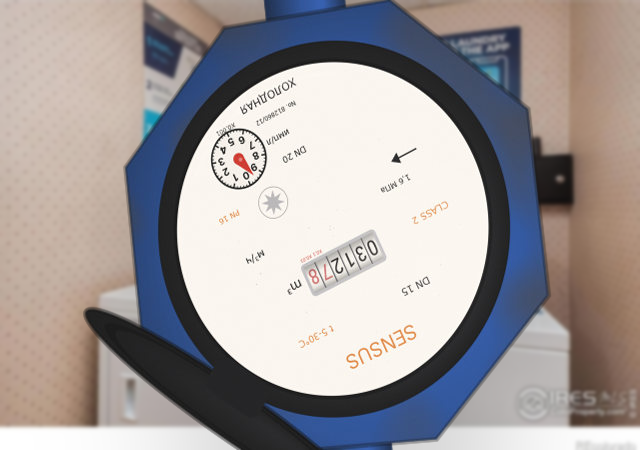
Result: 312.779,m³
